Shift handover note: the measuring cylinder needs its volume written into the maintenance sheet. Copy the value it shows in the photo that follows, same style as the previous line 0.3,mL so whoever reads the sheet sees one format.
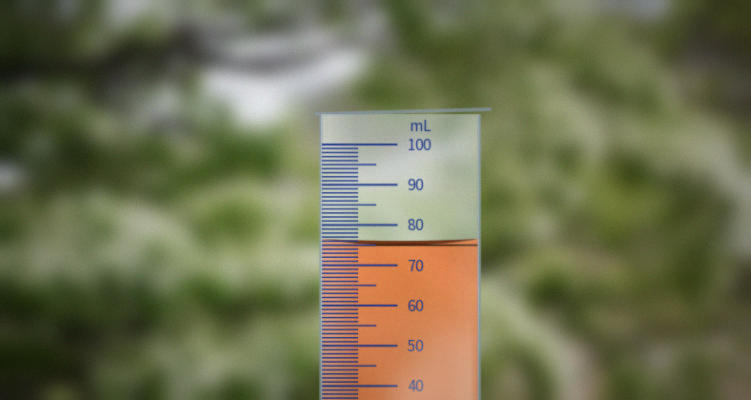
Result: 75,mL
